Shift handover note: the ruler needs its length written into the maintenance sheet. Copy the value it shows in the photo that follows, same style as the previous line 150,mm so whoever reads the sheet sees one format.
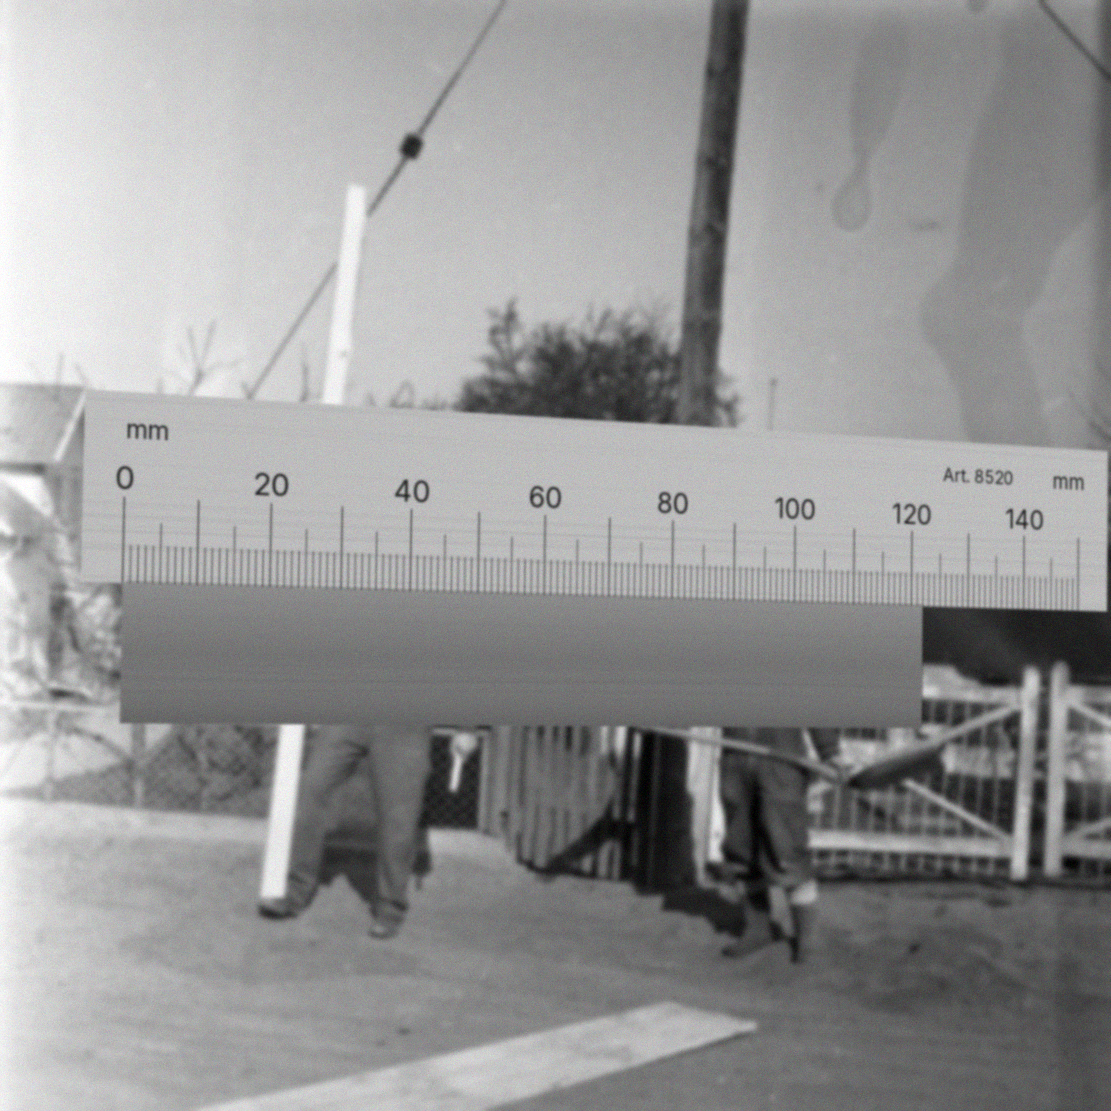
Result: 122,mm
